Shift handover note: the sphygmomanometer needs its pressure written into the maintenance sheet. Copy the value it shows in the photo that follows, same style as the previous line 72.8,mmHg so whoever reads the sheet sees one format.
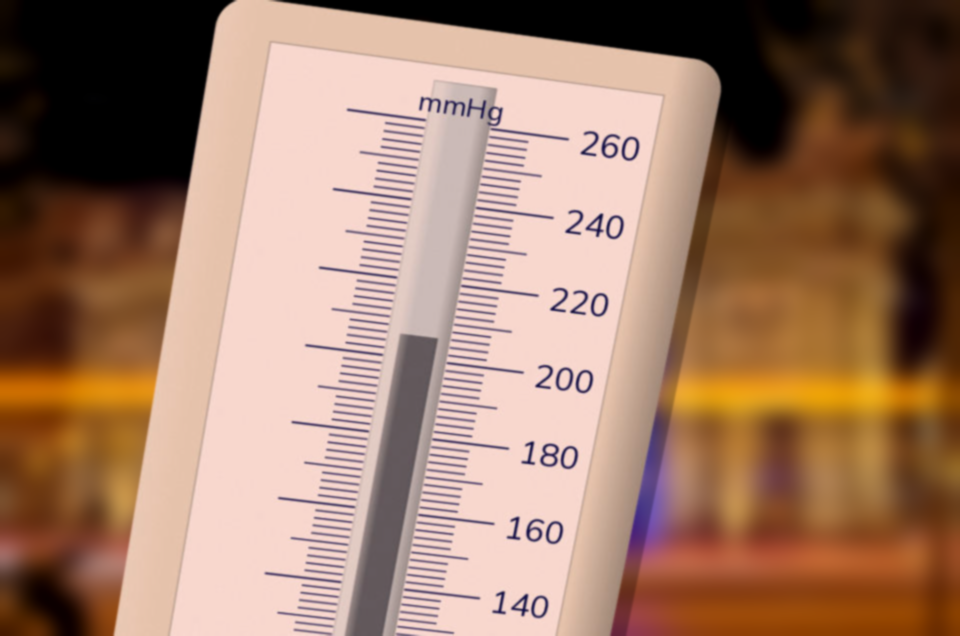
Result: 206,mmHg
